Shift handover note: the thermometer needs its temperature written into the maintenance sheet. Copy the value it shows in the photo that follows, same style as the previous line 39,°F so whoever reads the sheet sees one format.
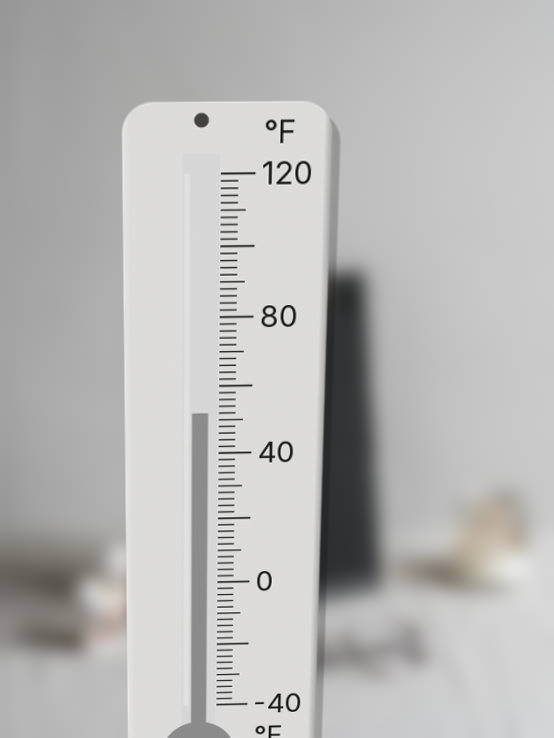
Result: 52,°F
